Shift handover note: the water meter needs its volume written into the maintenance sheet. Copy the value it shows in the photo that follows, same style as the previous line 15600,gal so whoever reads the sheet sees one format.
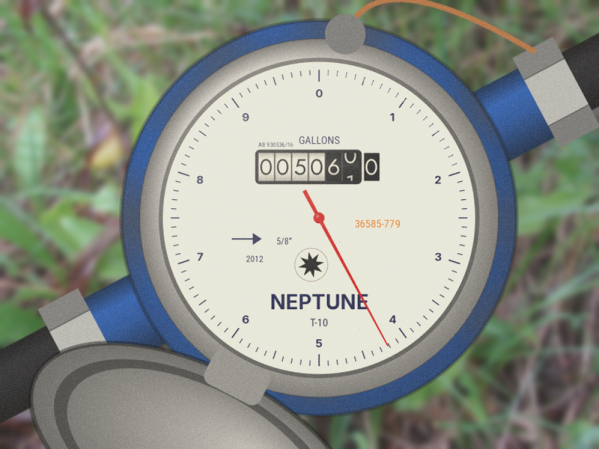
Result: 50604.2,gal
